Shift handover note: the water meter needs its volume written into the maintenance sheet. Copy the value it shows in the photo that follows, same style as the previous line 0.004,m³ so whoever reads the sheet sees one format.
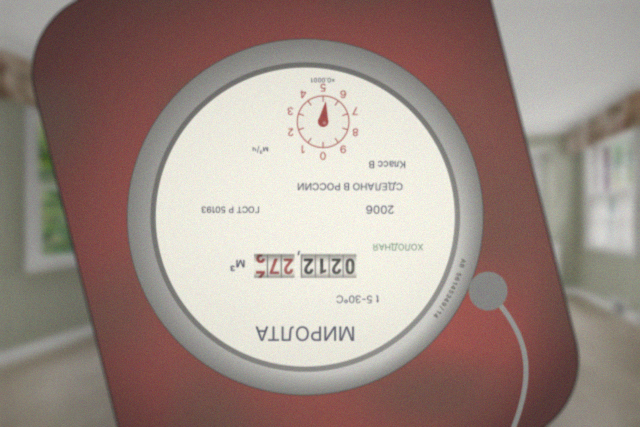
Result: 212.2725,m³
